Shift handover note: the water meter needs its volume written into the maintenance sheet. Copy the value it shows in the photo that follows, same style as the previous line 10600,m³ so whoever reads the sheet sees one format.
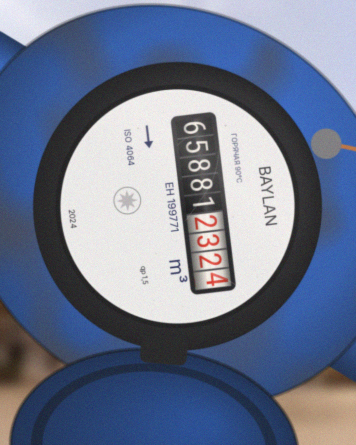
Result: 65881.2324,m³
